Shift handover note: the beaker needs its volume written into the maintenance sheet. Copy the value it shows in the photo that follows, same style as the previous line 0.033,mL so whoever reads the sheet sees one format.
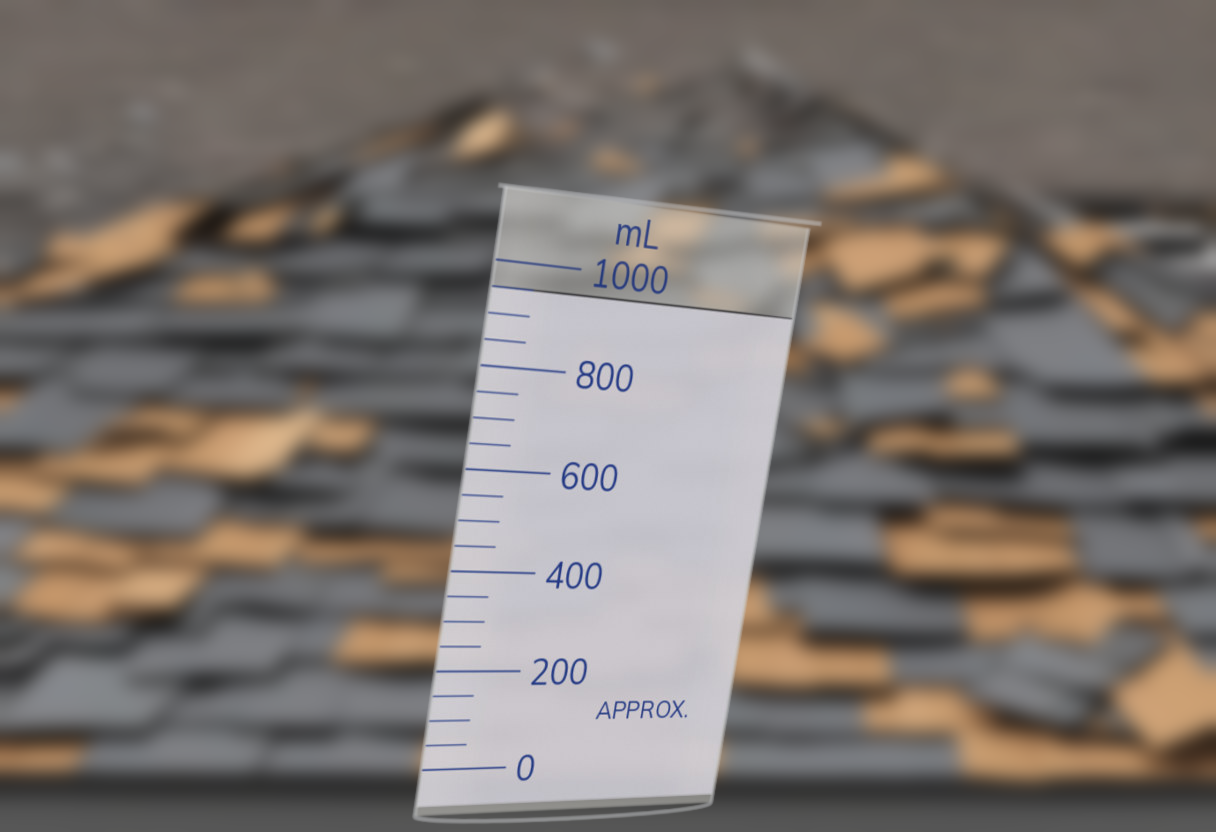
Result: 950,mL
